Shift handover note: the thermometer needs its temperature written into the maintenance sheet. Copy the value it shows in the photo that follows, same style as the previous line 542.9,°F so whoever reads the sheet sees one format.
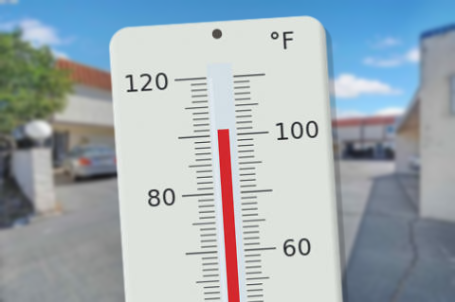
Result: 102,°F
